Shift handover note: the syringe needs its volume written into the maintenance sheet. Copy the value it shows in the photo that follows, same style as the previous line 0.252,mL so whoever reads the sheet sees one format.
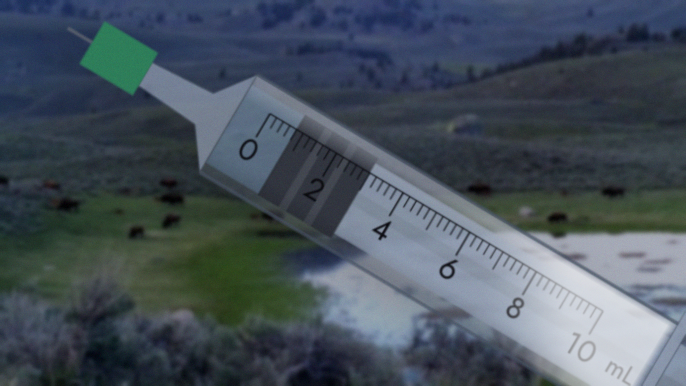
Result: 0.8,mL
